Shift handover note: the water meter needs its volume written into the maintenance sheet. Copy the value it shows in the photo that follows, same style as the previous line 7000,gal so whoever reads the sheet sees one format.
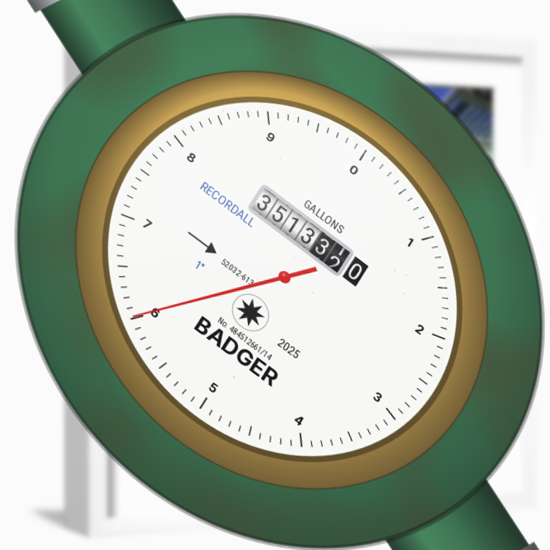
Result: 3513316.0,gal
